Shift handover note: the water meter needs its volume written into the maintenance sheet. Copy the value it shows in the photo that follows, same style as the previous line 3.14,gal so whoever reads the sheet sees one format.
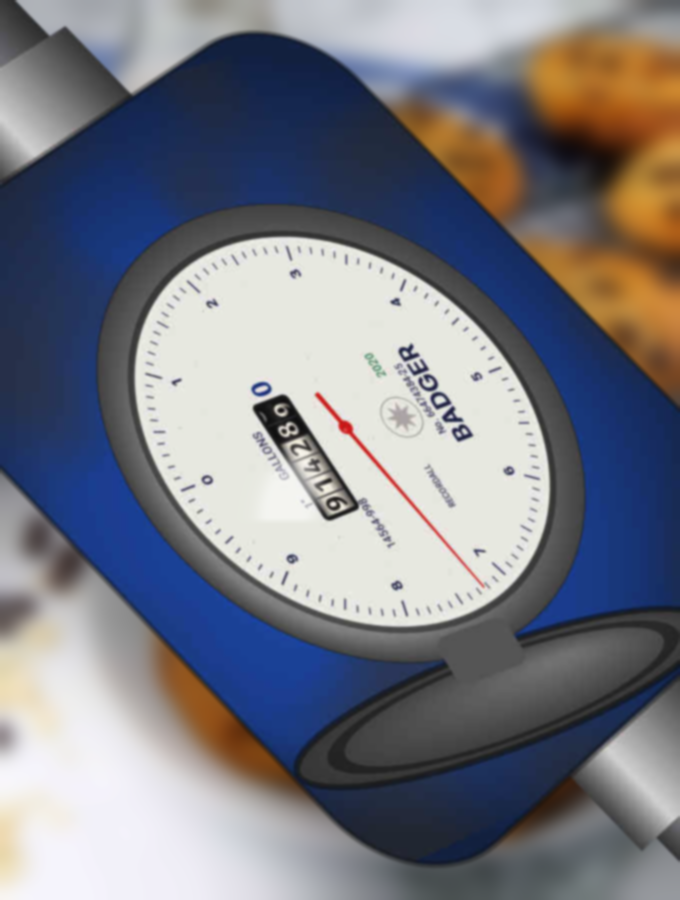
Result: 9142887.2,gal
